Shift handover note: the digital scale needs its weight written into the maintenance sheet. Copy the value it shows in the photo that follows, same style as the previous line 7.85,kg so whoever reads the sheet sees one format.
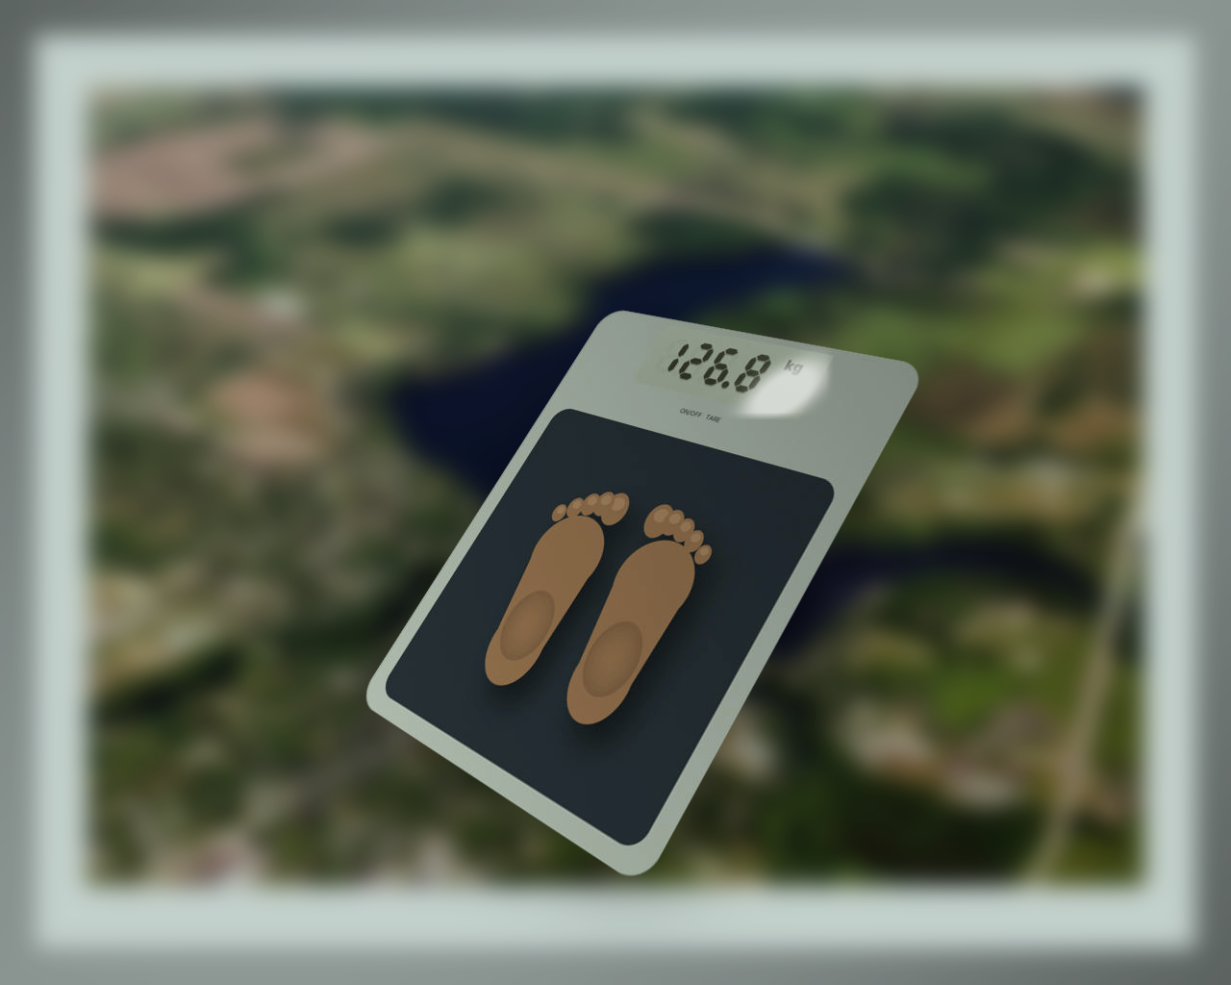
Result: 126.8,kg
